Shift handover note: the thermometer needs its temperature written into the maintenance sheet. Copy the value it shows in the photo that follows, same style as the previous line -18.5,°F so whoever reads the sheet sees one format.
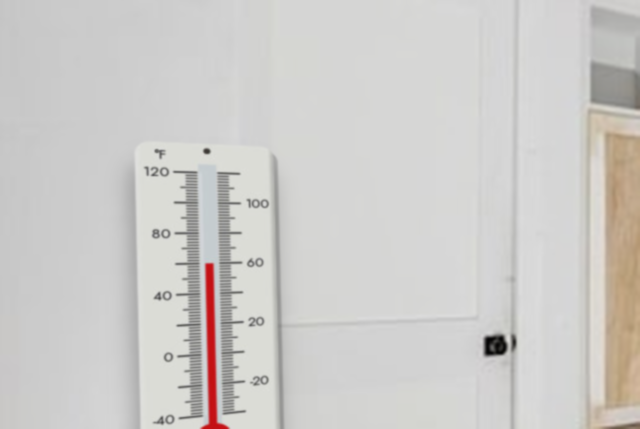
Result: 60,°F
